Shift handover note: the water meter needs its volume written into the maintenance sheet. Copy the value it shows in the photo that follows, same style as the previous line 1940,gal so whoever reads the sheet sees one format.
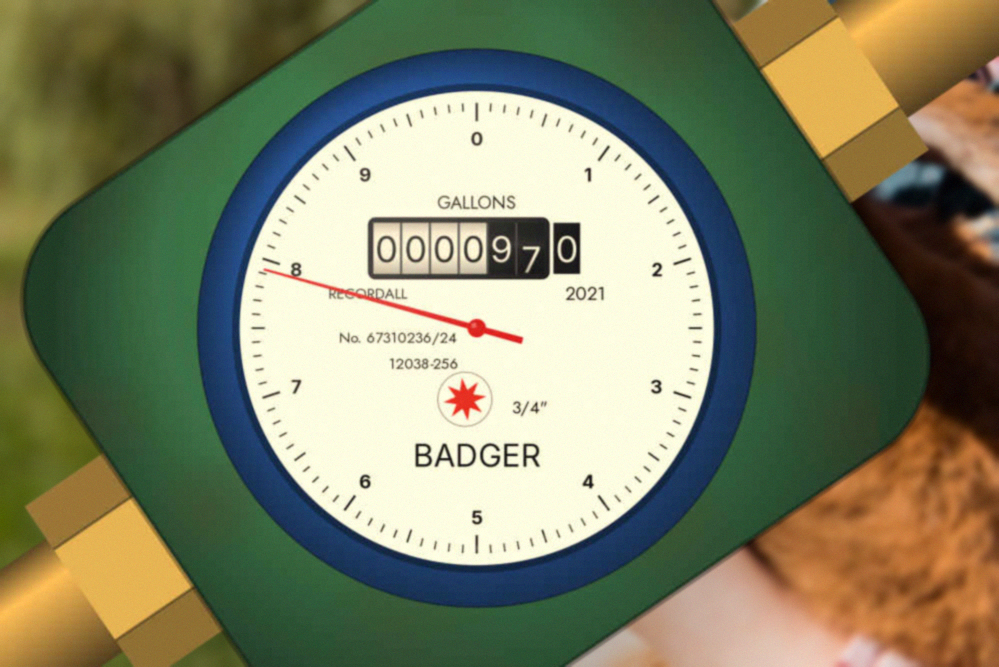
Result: 967.9,gal
